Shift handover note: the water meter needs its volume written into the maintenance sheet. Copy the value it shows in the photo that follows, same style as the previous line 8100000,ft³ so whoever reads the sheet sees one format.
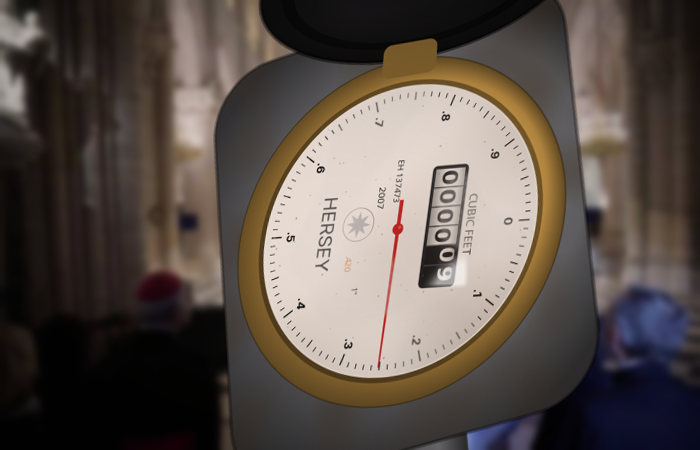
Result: 9.25,ft³
